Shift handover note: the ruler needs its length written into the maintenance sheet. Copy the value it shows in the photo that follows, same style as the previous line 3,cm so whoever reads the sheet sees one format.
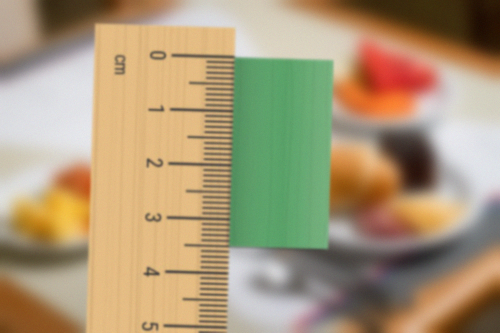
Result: 3.5,cm
